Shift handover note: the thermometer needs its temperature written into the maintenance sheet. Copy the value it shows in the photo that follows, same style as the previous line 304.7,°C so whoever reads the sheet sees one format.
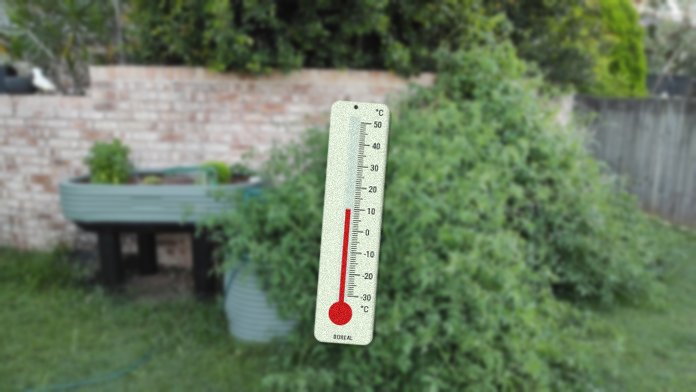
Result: 10,°C
